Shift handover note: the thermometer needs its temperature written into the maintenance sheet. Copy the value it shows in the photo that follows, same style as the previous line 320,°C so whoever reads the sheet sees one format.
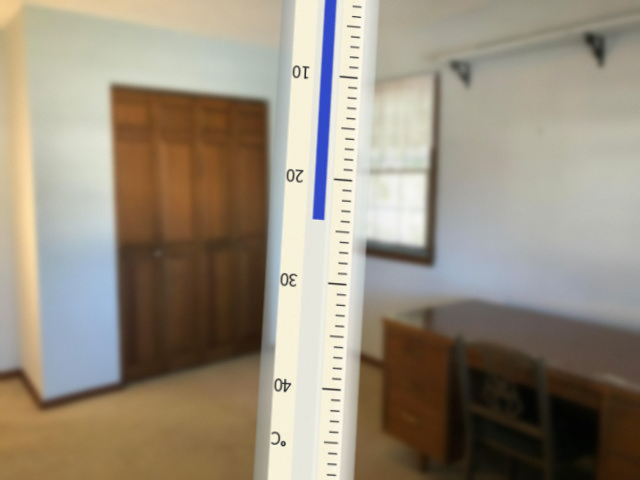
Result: 24,°C
